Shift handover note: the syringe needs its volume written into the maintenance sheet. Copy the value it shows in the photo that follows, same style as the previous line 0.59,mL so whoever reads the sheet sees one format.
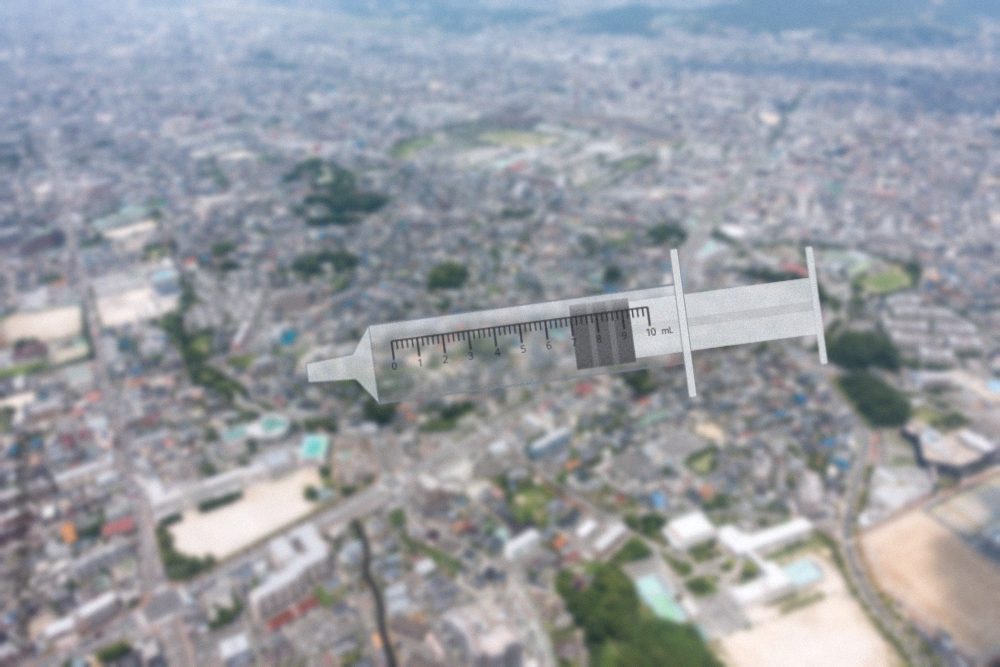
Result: 7,mL
